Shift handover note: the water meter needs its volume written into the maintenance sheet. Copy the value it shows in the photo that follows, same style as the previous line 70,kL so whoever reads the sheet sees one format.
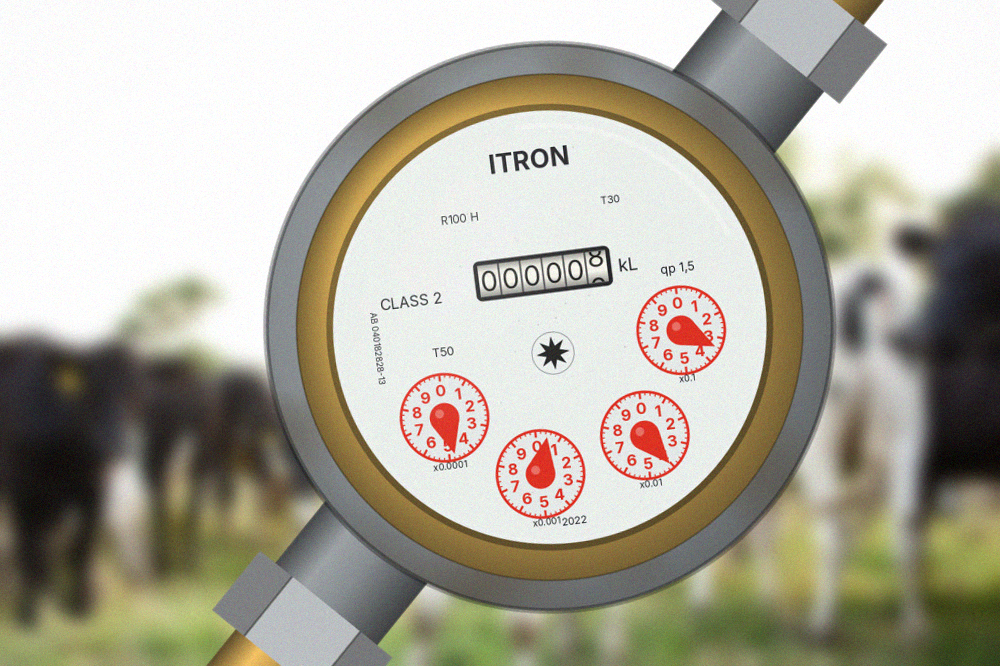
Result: 8.3404,kL
